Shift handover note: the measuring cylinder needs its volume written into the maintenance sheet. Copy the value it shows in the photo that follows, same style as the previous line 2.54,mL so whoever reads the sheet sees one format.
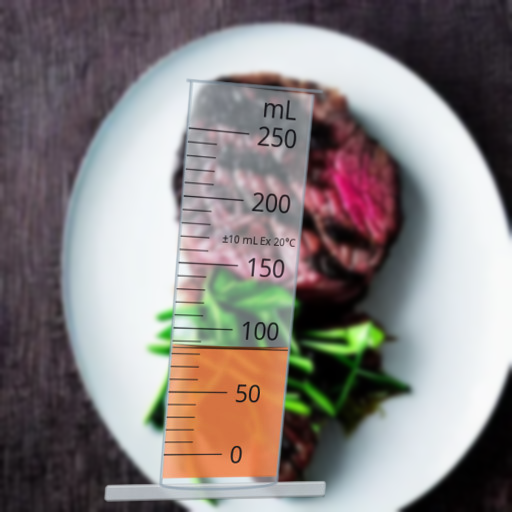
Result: 85,mL
